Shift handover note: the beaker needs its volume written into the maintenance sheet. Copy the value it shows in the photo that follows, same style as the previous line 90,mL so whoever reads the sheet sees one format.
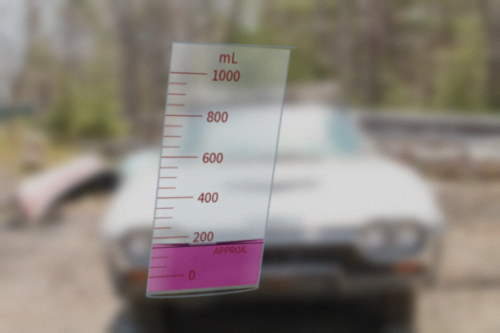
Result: 150,mL
